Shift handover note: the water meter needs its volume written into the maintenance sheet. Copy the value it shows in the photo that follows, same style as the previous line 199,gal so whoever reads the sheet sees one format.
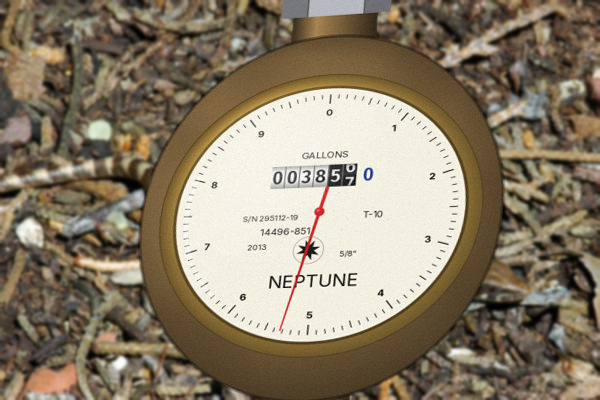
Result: 38565.3,gal
